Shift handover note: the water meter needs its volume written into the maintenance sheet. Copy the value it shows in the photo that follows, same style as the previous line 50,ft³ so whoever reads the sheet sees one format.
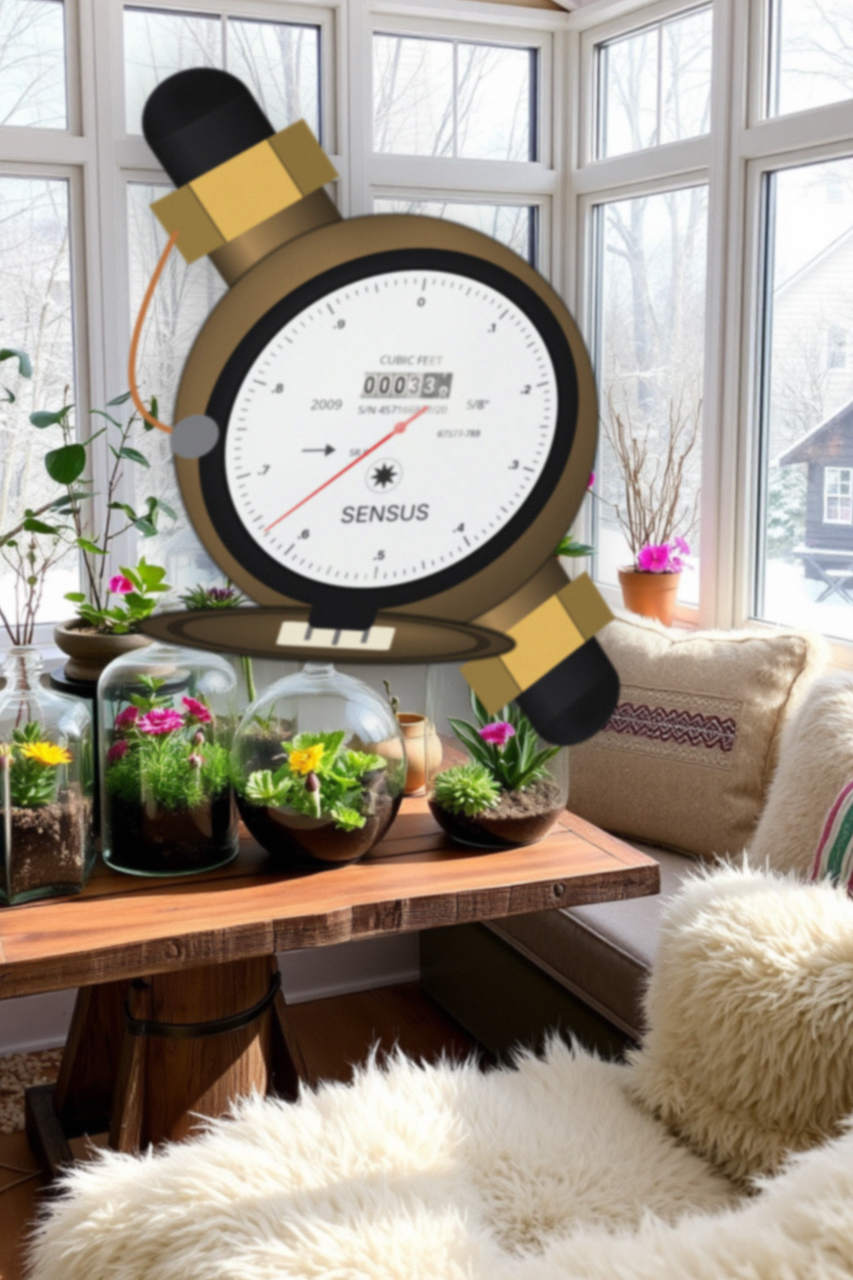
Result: 337.63,ft³
